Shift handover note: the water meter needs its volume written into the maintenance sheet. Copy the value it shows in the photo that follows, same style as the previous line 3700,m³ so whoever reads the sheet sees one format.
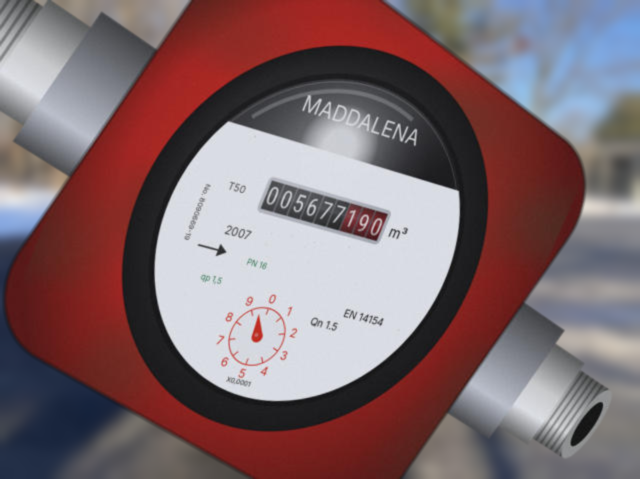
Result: 5677.1899,m³
